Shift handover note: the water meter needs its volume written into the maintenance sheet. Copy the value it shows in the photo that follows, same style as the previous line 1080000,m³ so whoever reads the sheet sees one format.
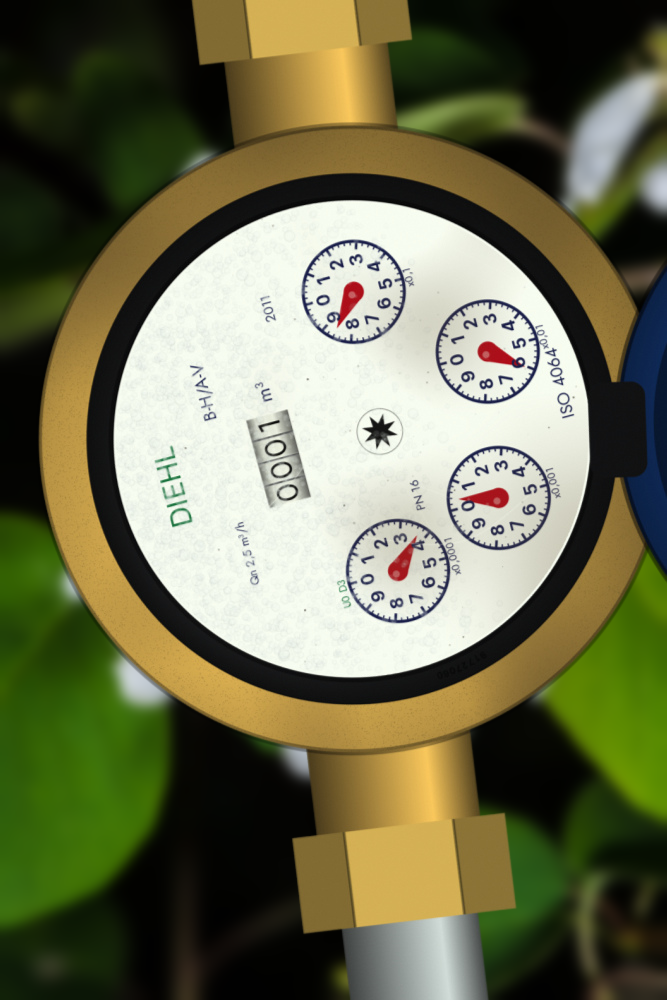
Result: 1.8603,m³
